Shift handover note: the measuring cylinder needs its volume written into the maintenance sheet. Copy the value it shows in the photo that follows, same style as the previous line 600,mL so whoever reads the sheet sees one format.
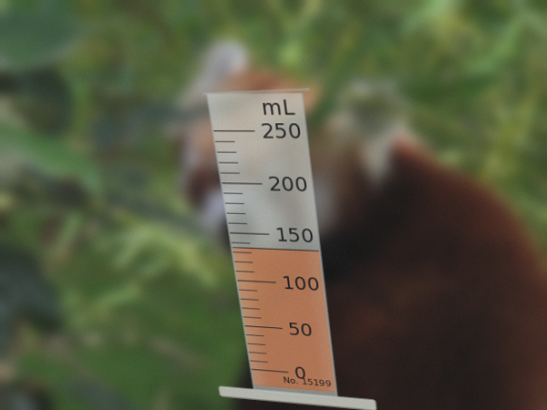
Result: 135,mL
